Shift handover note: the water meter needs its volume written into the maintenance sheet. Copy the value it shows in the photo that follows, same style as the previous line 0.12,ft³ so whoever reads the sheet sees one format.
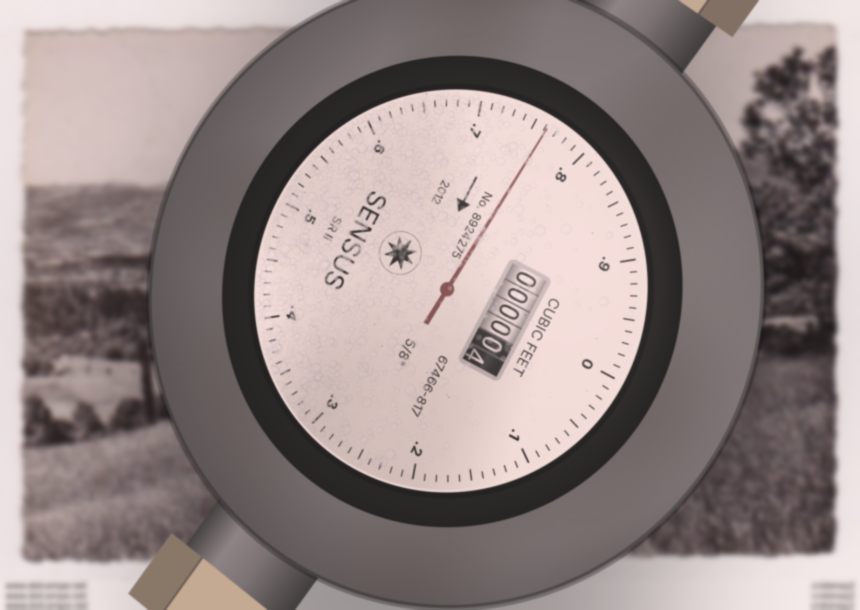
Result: 3.76,ft³
